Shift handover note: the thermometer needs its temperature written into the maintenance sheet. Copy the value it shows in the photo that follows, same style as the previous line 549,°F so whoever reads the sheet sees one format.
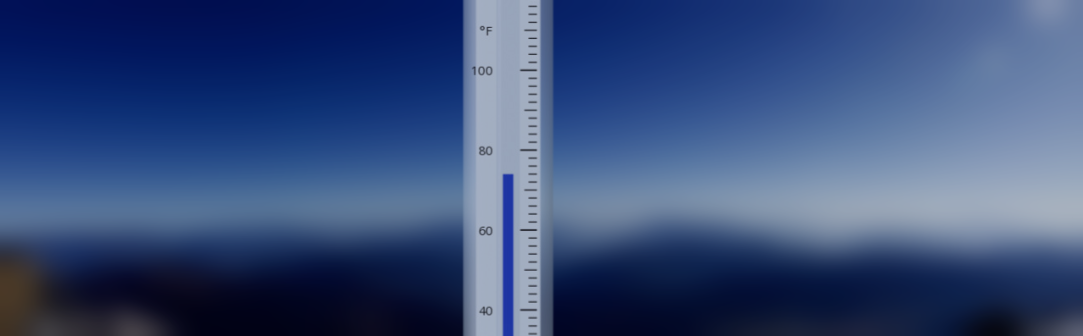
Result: 74,°F
